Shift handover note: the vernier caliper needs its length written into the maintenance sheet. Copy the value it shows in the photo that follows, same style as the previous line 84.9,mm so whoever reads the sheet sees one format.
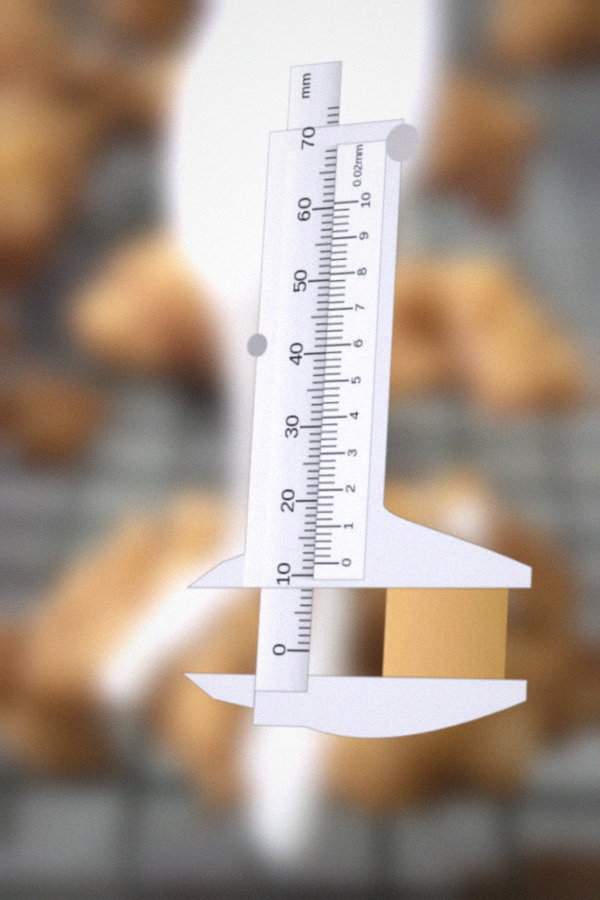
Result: 11.6,mm
